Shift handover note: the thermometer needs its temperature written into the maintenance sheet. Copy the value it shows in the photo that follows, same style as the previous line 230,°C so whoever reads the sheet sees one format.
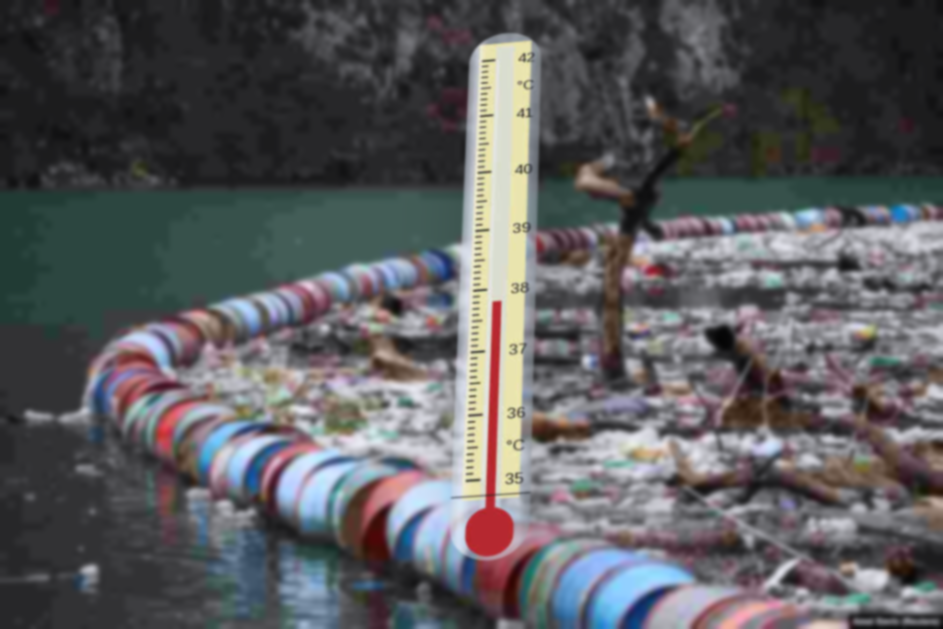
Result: 37.8,°C
